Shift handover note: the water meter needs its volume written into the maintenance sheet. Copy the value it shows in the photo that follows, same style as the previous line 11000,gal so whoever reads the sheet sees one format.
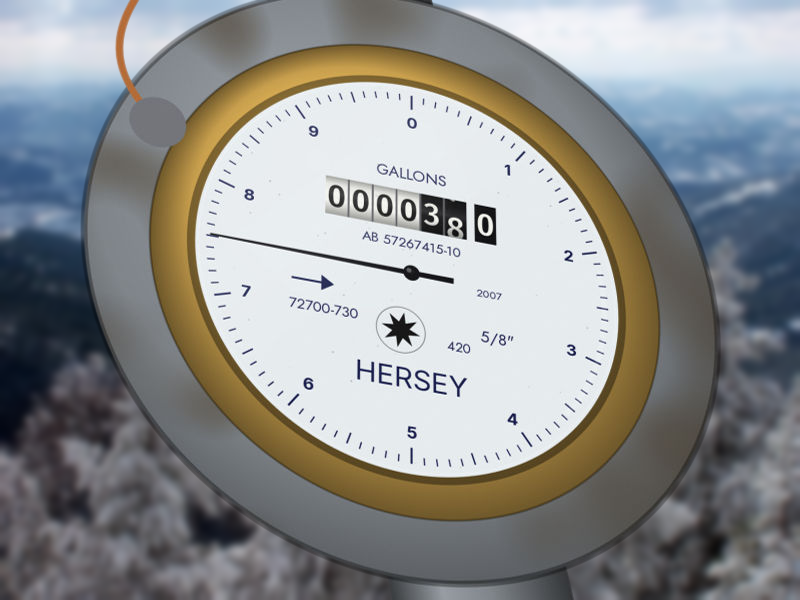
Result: 377.5,gal
